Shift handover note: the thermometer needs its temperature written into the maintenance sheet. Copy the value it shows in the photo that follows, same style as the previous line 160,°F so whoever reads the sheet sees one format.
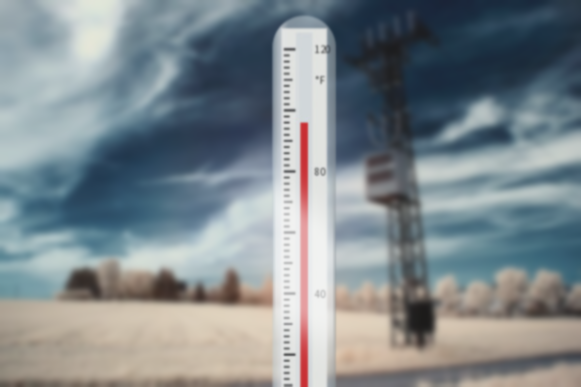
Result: 96,°F
